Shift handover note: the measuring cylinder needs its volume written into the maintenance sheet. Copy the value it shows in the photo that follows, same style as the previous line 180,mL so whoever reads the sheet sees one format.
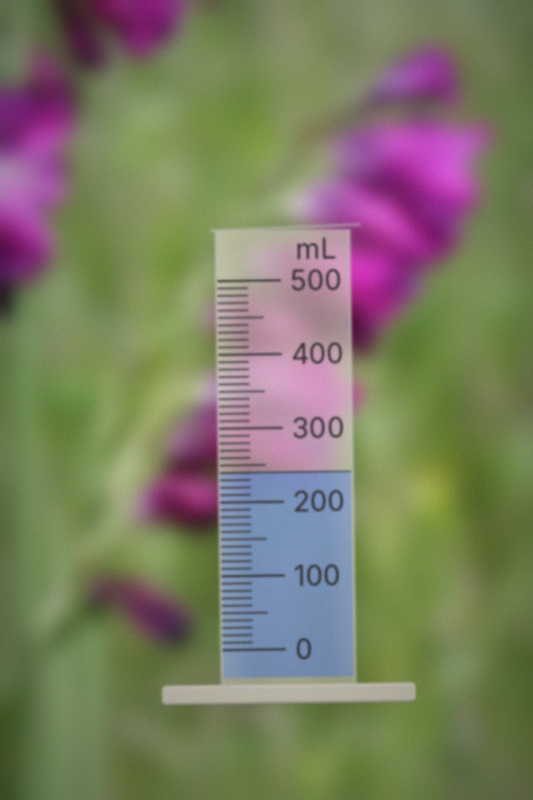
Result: 240,mL
